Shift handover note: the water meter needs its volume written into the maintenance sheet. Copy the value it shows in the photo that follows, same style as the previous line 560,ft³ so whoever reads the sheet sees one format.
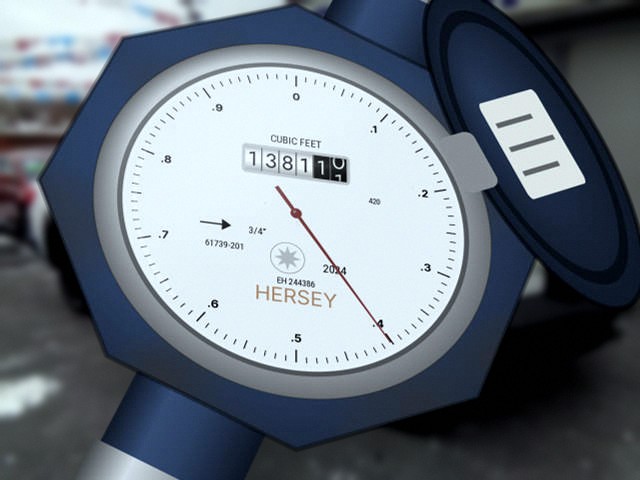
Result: 138110.40,ft³
